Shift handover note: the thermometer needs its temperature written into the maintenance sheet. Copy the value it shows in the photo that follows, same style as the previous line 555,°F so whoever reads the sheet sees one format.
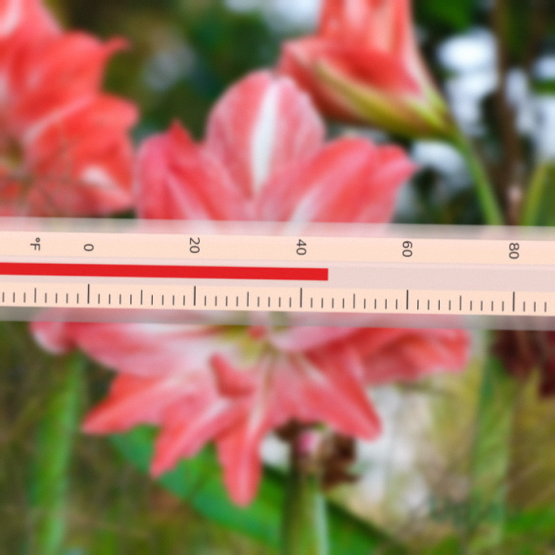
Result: 45,°F
